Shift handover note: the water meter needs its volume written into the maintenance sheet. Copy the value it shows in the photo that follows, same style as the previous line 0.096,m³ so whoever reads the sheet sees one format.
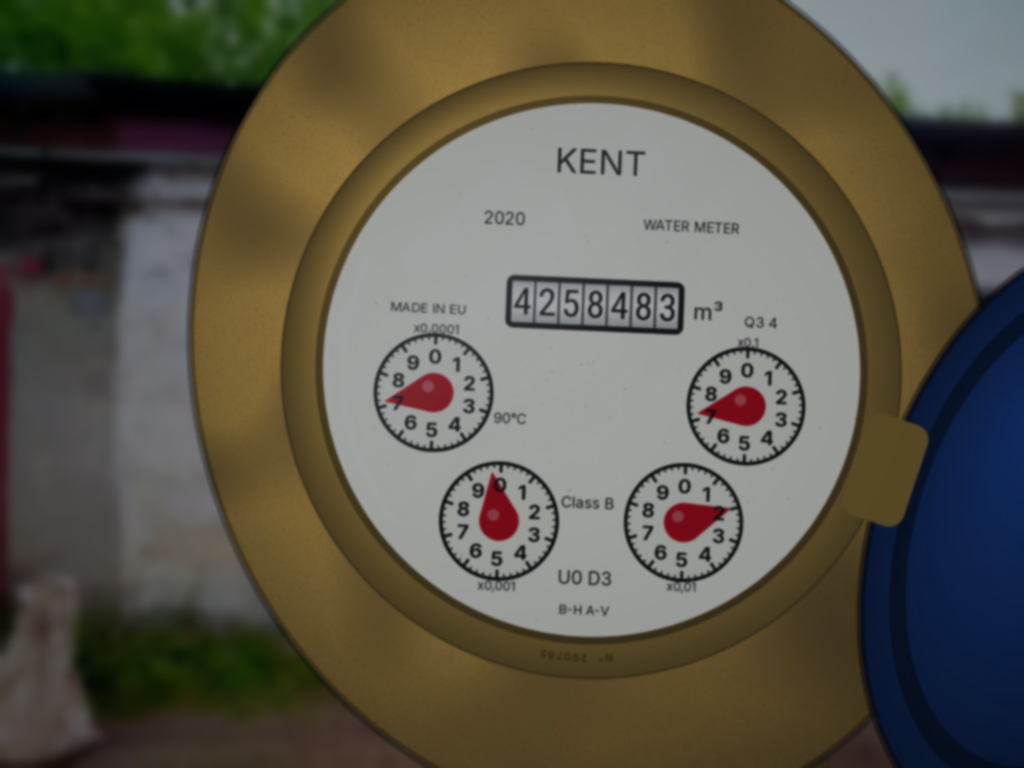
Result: 4258483.7197,m³
